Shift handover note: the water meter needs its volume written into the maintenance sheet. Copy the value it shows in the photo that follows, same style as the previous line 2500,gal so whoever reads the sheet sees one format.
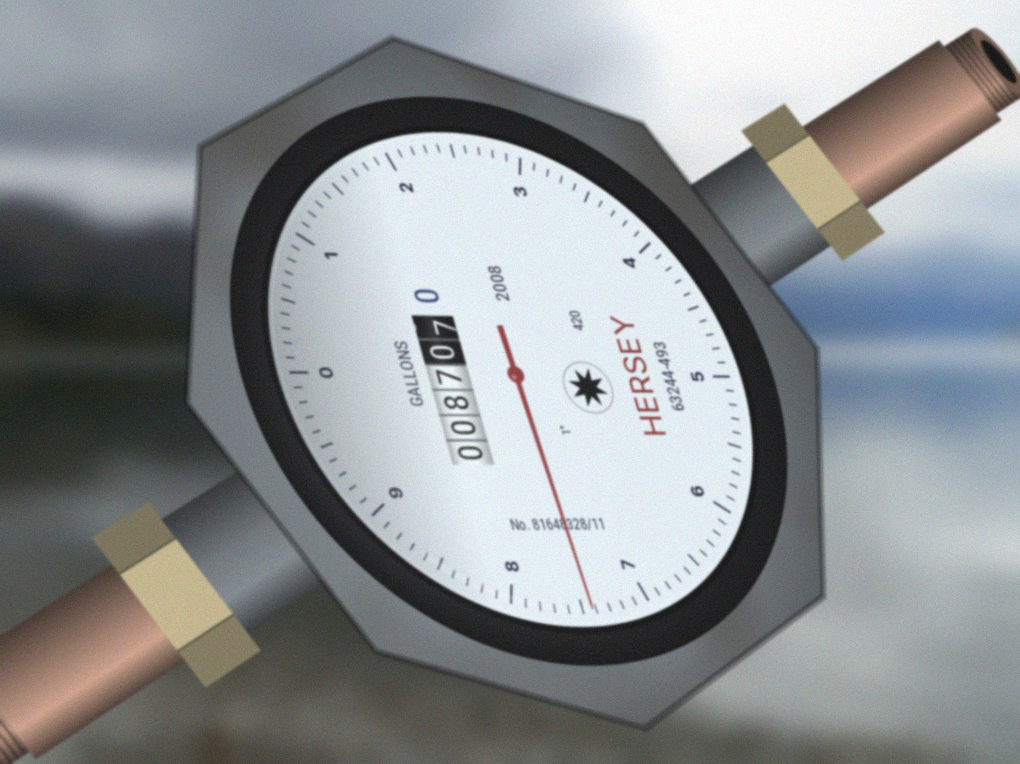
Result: 87067.4,gal
